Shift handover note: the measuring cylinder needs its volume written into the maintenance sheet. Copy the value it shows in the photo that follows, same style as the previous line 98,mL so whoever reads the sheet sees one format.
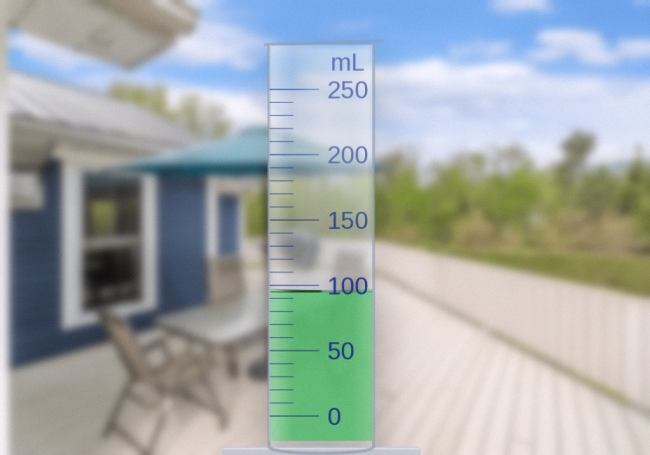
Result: 95,mL
